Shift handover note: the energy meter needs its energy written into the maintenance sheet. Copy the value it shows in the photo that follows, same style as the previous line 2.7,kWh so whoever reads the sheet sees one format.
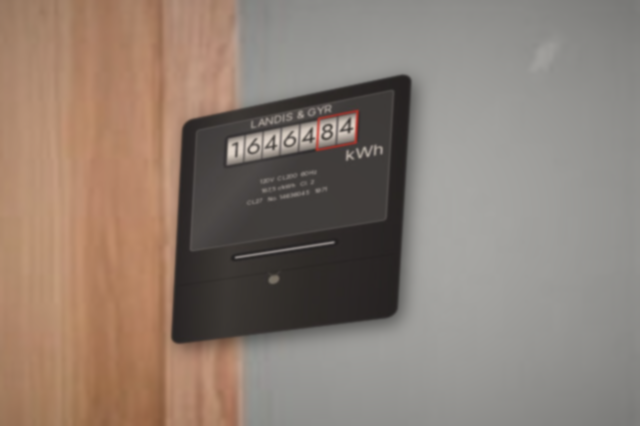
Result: 16464.84,kWh
